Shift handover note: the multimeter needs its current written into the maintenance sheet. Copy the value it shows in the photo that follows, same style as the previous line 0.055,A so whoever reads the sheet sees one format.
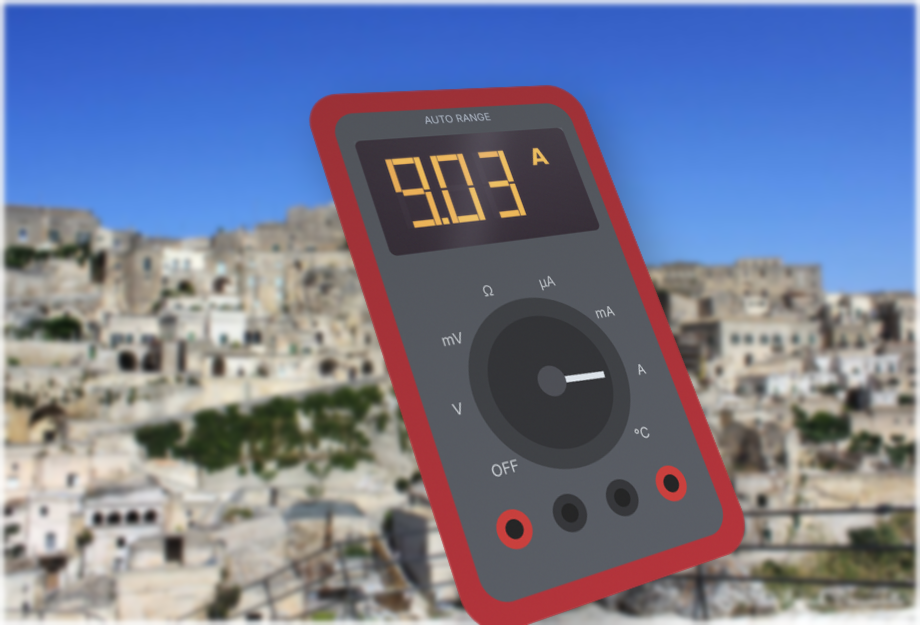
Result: 9.03,A
